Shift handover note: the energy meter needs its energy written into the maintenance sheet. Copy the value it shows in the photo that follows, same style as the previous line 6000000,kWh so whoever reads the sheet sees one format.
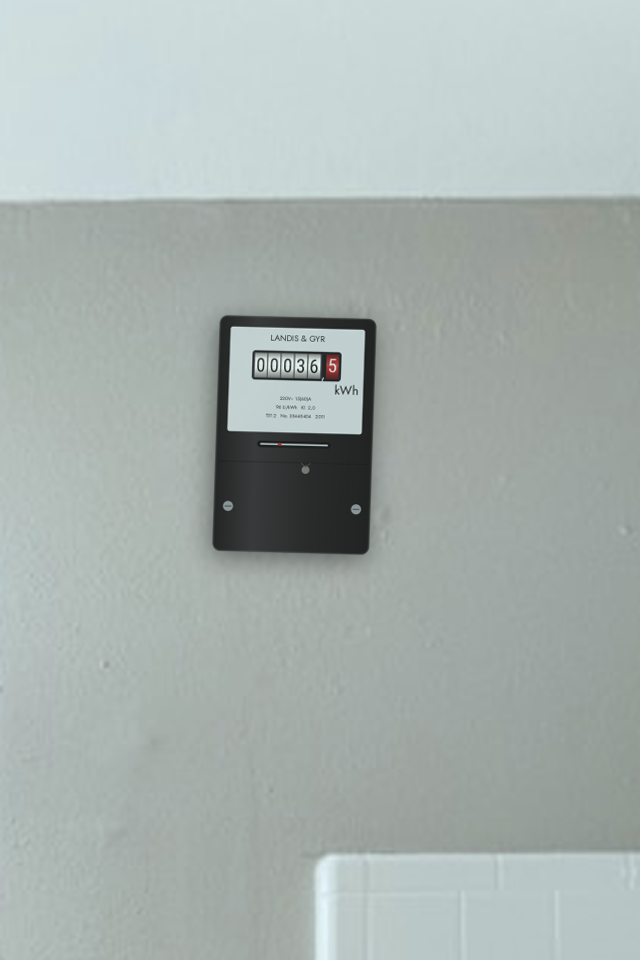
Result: 36.5,kWh
